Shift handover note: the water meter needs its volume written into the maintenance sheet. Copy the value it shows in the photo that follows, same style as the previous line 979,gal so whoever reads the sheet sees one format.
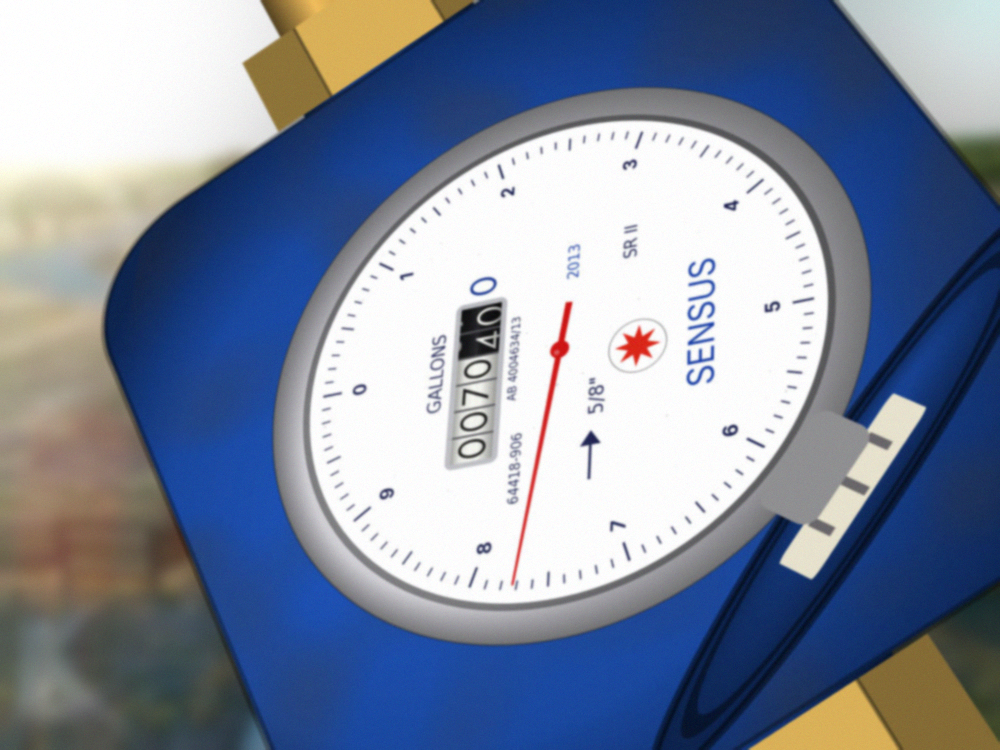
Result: 70397.7,gal
